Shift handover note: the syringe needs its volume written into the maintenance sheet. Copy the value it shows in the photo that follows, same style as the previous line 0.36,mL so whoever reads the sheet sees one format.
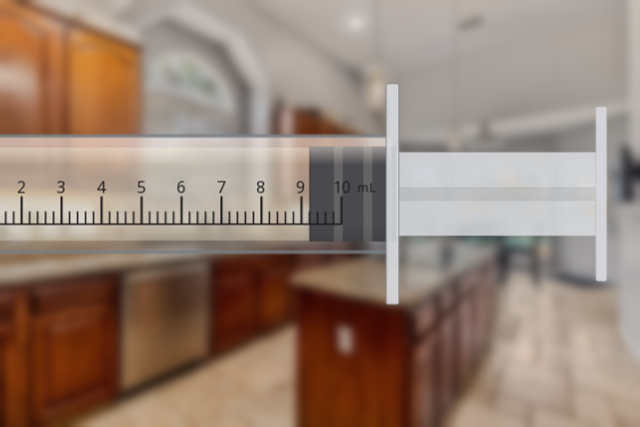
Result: 9.2,mL
